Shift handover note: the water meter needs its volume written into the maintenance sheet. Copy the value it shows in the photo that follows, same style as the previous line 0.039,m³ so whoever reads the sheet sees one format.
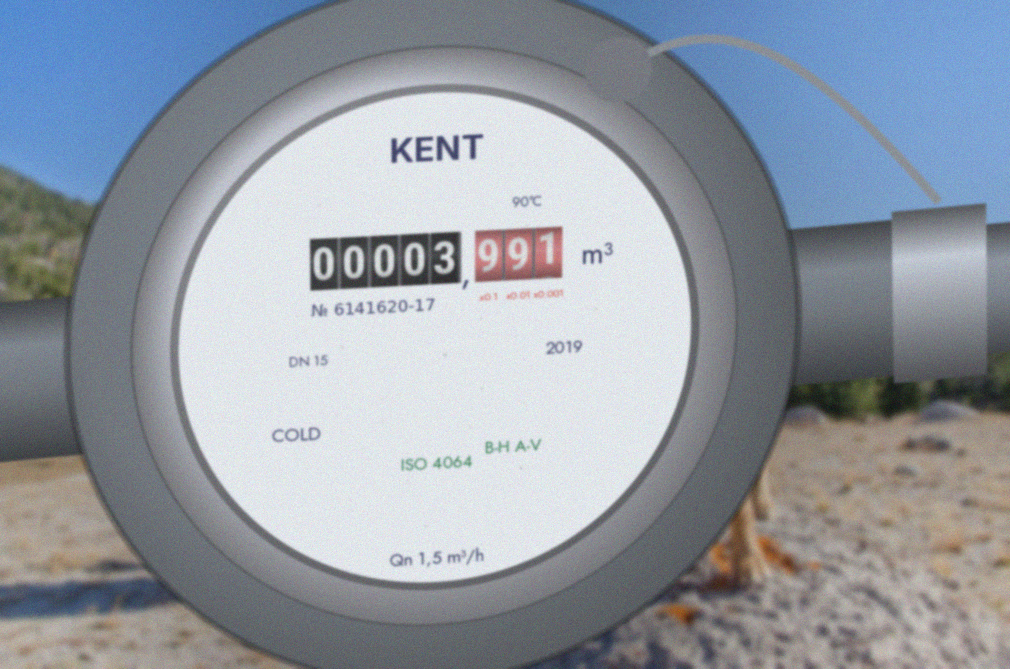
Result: 3.991,m³
